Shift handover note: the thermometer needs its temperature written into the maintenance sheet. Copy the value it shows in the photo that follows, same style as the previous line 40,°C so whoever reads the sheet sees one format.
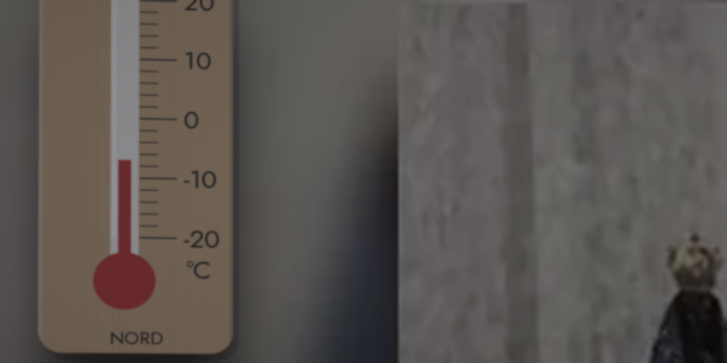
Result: -7,°C
